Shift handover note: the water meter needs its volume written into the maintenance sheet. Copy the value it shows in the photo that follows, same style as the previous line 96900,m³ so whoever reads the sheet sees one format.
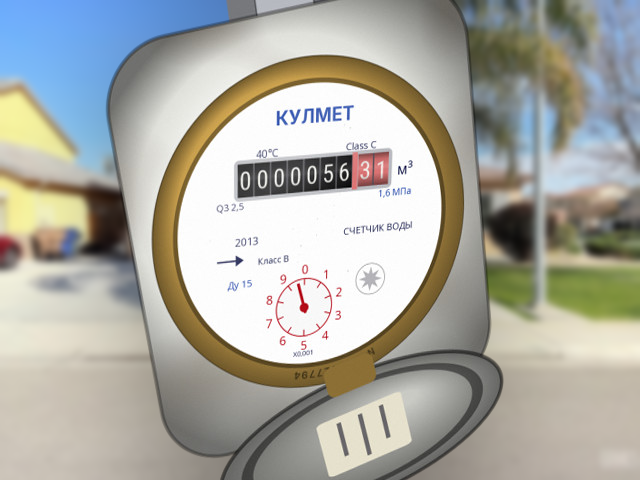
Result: 56.309,m³
